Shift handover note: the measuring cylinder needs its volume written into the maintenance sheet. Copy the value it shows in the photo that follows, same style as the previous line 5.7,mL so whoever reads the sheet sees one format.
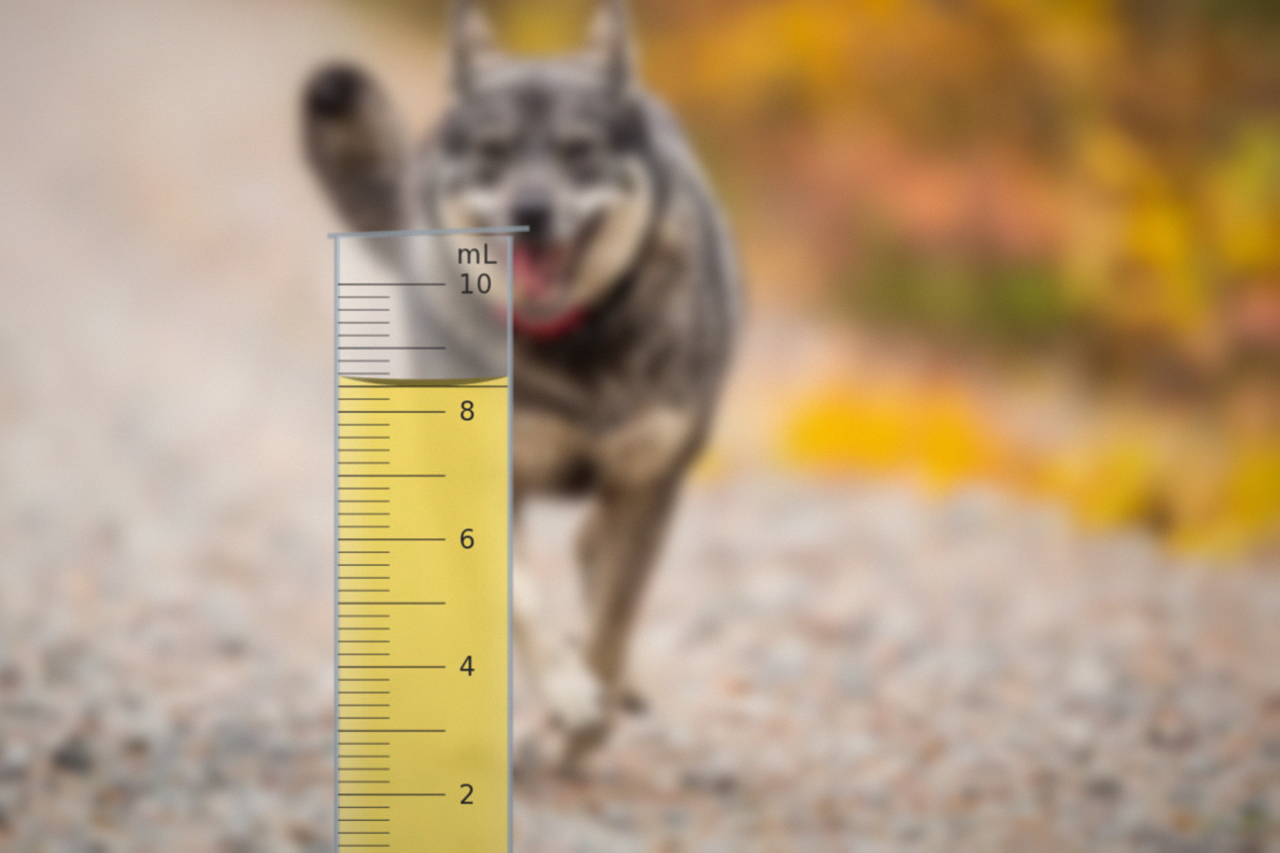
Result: 8.4,mL
